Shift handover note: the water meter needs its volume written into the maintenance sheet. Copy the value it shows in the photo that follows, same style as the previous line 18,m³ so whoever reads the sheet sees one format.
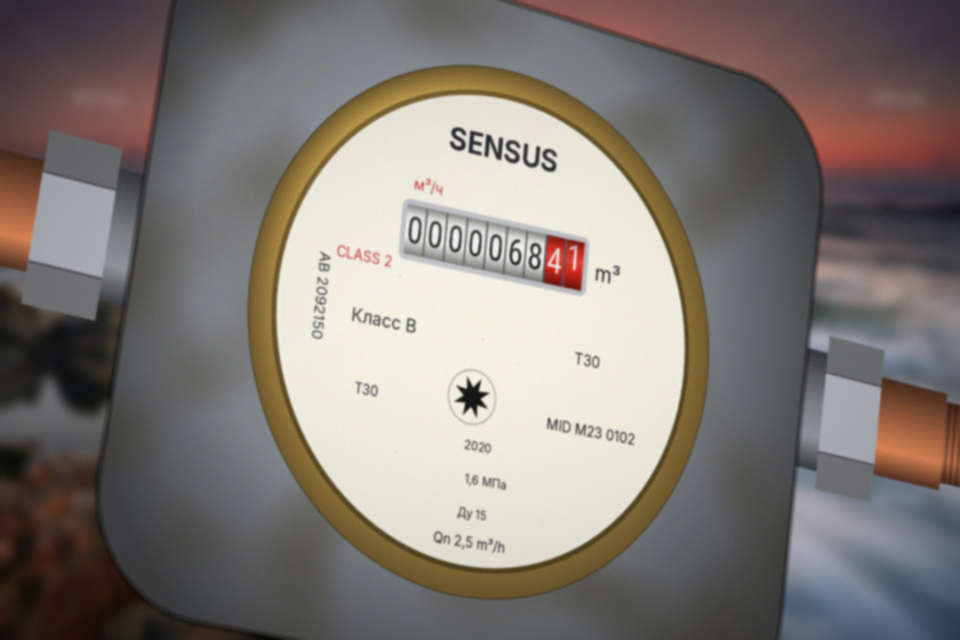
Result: 68.41,m³
